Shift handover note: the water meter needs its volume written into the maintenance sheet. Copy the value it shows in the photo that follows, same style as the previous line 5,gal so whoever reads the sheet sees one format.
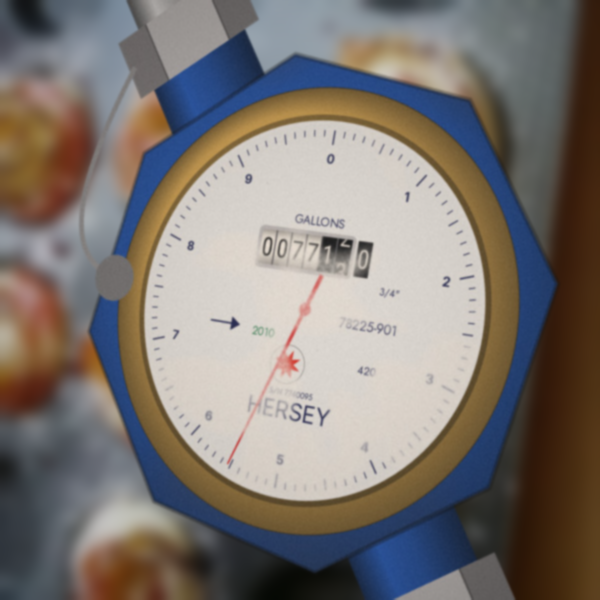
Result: 77125.5,gal
